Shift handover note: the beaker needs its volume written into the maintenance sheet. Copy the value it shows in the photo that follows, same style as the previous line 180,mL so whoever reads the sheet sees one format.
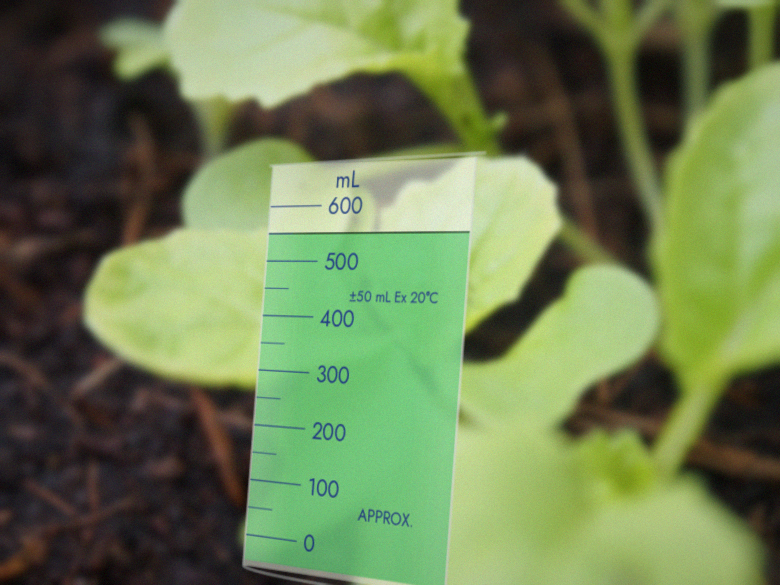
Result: 550,mL
